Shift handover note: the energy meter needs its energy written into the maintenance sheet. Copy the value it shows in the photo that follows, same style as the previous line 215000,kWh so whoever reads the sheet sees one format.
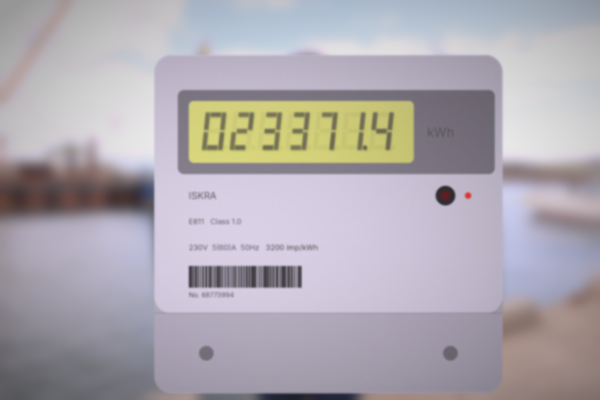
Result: 23371.4,kWh
